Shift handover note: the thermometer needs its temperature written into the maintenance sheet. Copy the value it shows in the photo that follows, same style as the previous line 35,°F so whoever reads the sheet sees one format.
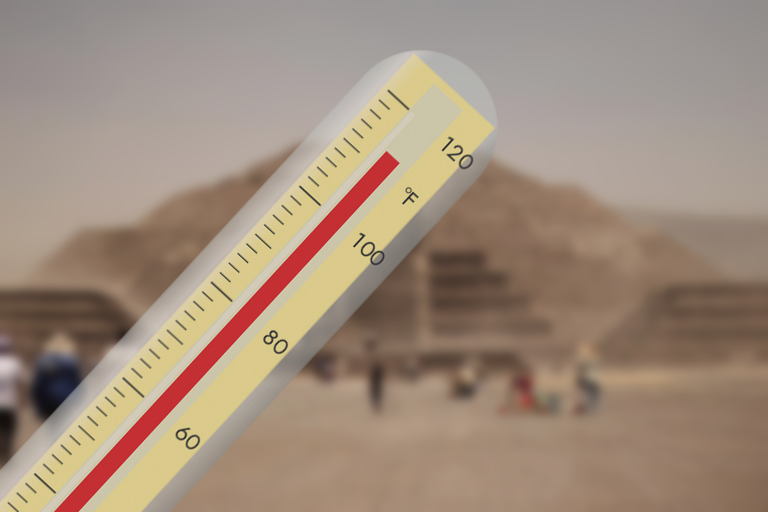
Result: 113,°F
